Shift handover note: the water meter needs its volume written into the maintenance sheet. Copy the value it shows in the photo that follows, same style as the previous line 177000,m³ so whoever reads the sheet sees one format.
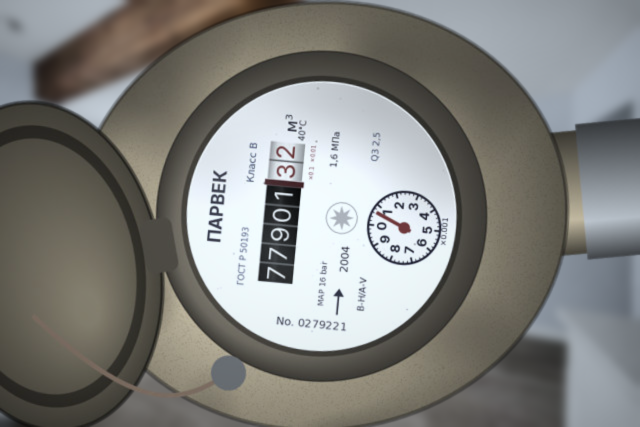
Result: 77901.320,m³
